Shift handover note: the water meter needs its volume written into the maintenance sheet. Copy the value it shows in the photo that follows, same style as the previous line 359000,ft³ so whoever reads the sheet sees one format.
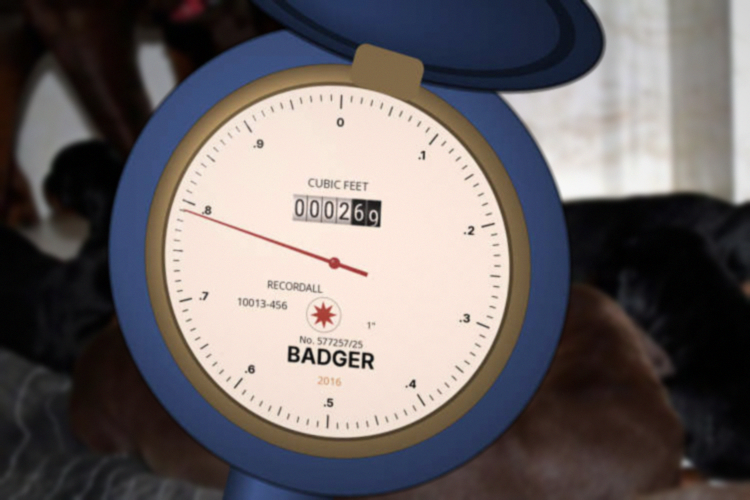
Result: 268.79,ft³
